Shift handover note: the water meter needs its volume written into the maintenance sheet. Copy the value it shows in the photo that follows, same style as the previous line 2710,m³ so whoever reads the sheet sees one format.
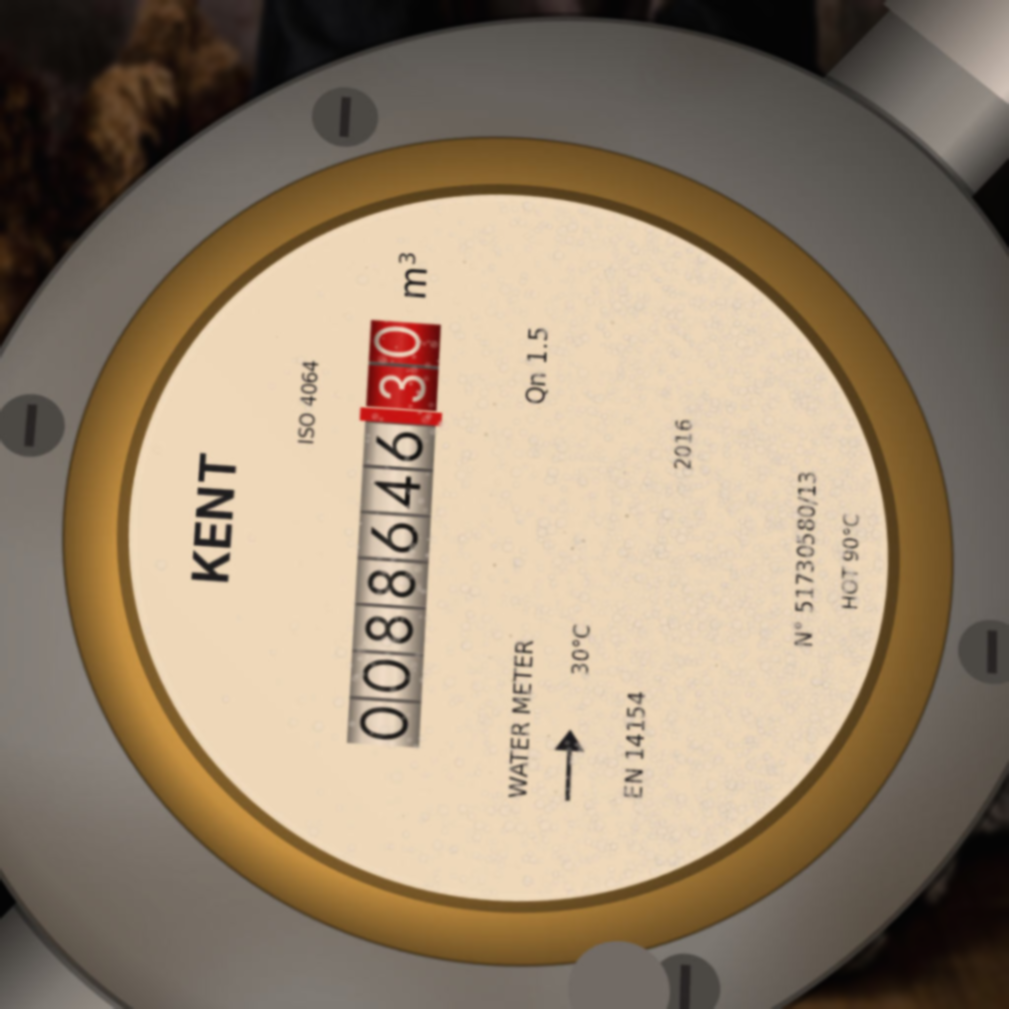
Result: 88646.30,m³
